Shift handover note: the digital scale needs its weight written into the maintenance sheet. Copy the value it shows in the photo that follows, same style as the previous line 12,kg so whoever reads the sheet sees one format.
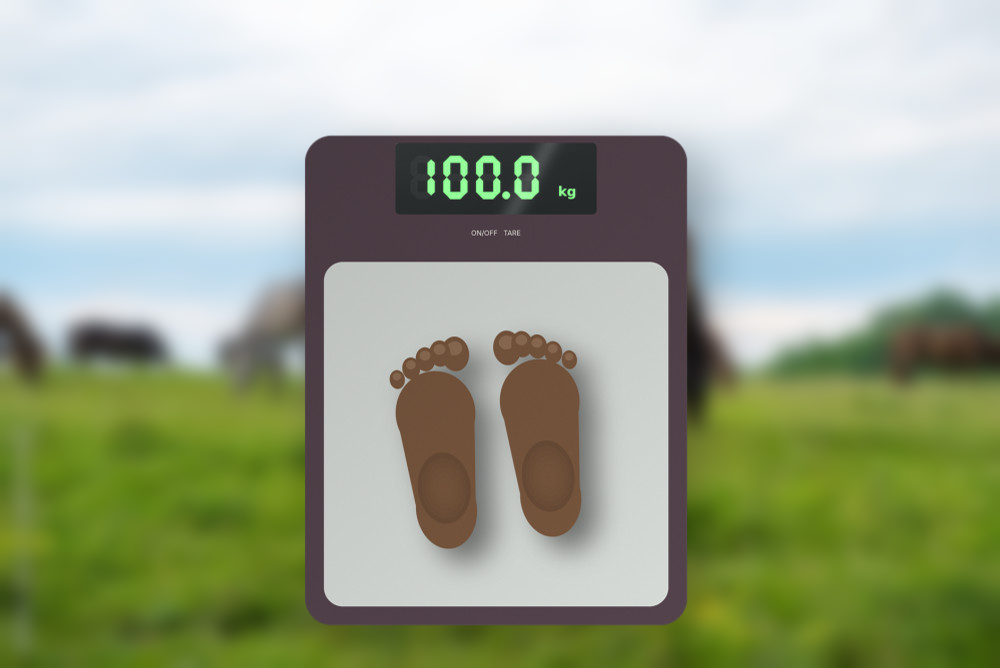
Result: 100.0,kg
